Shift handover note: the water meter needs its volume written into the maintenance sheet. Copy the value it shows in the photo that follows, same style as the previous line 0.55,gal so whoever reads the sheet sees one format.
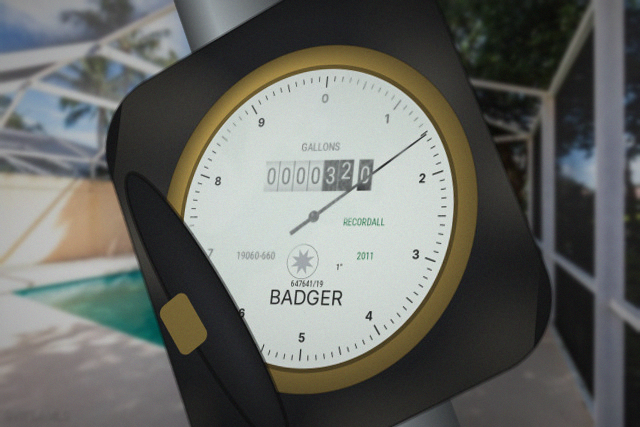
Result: 321.5,gal
